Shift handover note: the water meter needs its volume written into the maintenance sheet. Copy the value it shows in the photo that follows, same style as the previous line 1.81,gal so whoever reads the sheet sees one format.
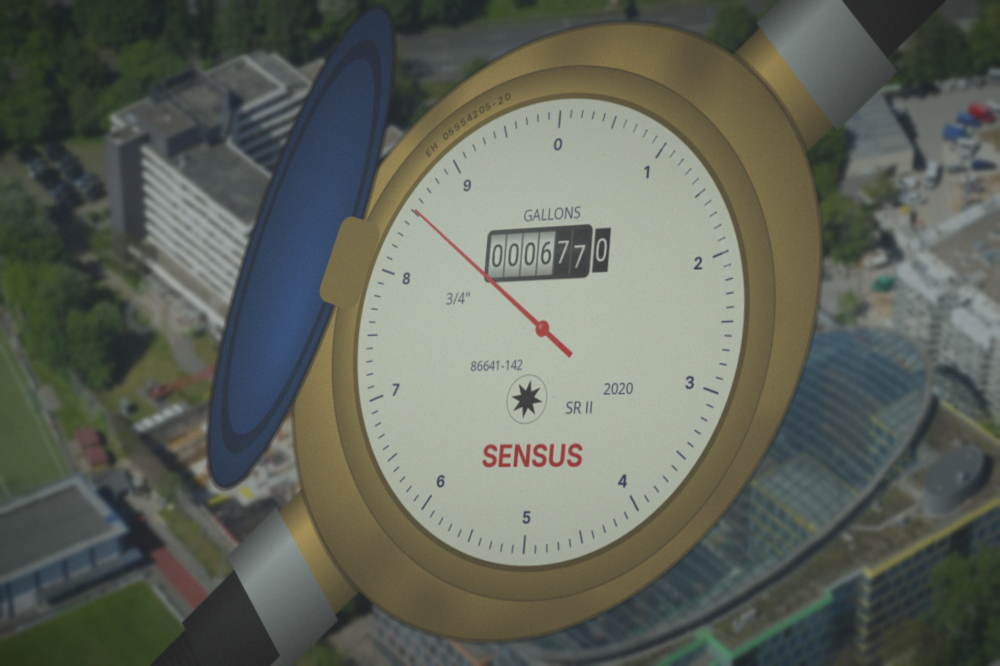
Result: 6768.5,gal
